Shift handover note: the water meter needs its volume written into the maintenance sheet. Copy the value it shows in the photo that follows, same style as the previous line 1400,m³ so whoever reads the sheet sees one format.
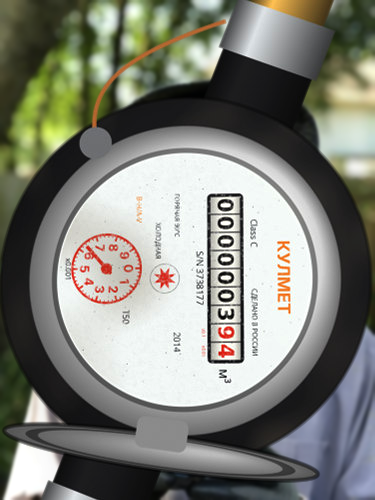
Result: 3.946,m³
